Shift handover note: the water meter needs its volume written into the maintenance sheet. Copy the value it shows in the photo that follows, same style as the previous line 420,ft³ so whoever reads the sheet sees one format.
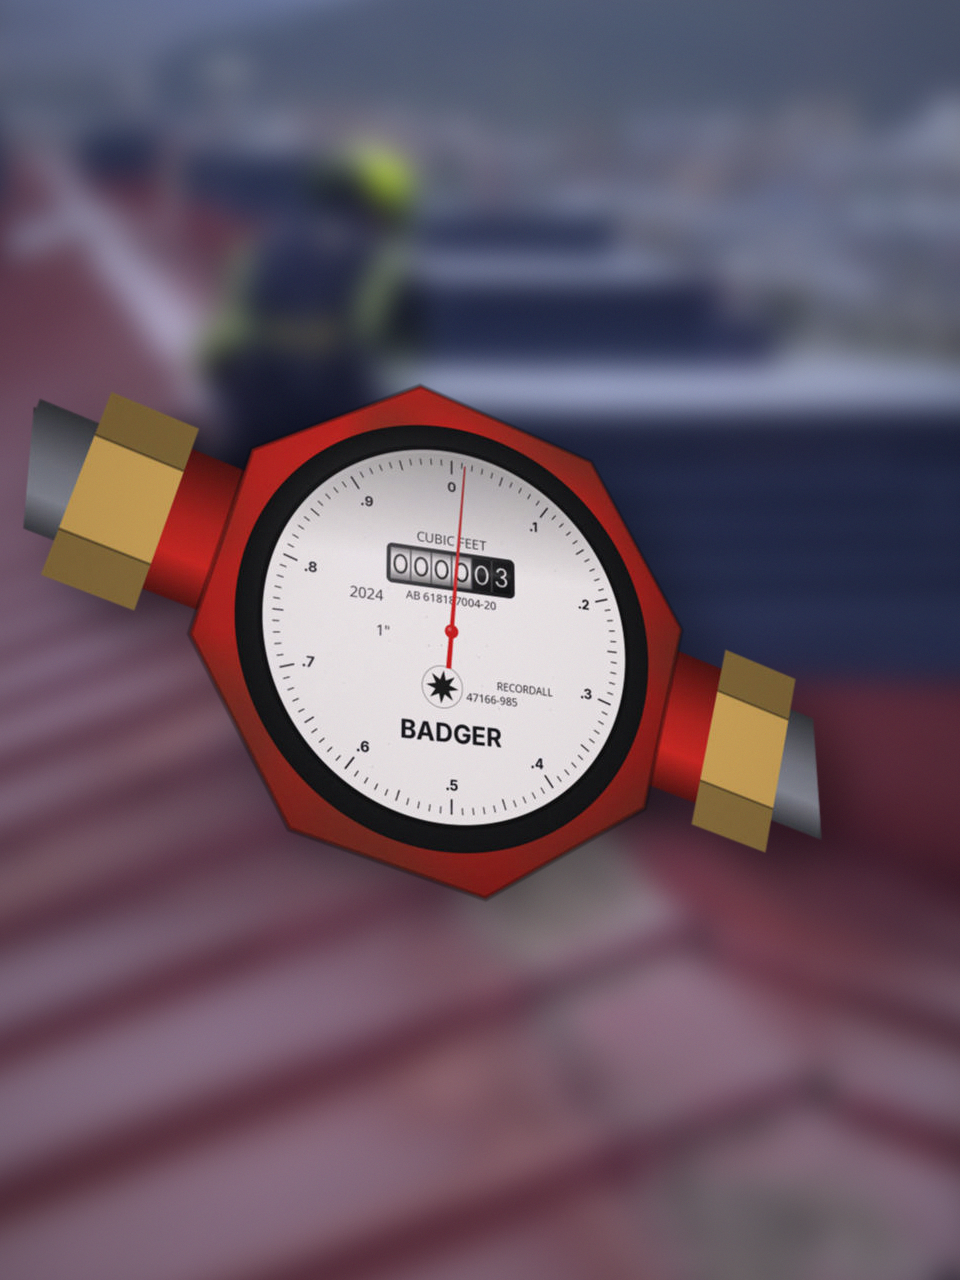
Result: 3.01,ft³
